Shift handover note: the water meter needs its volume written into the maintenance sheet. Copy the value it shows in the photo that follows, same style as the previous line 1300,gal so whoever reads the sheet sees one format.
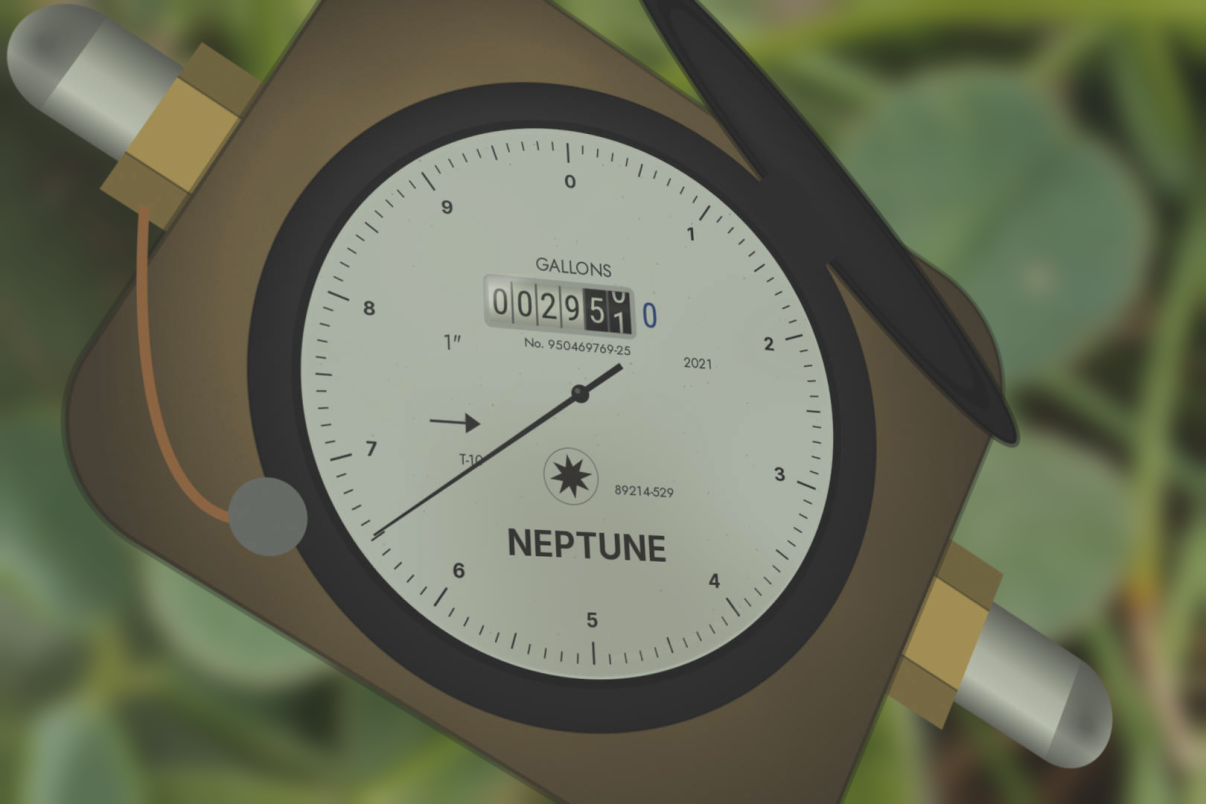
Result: 29506.5,gal
